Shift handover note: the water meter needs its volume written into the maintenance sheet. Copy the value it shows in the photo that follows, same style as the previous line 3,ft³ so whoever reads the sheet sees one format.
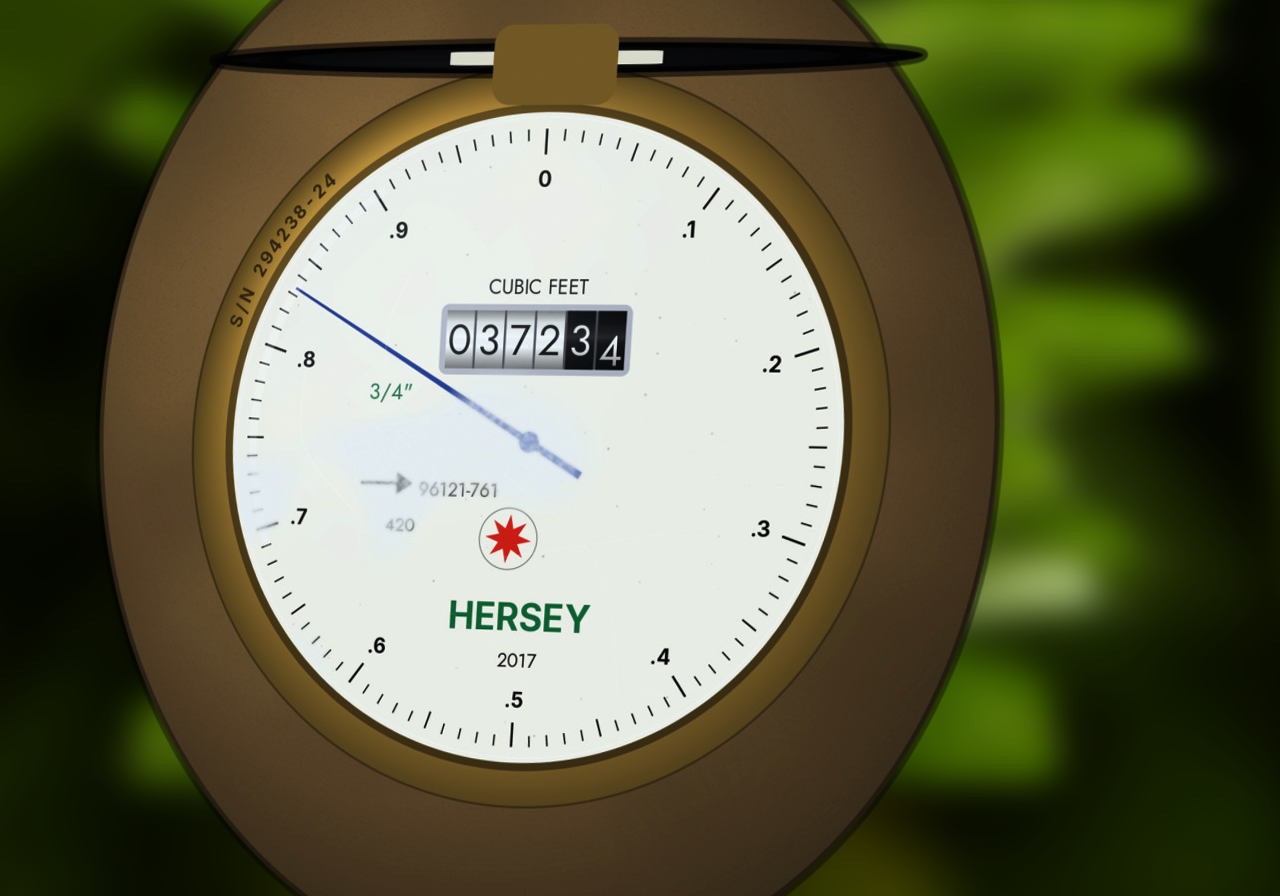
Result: 37233.83,ft³
